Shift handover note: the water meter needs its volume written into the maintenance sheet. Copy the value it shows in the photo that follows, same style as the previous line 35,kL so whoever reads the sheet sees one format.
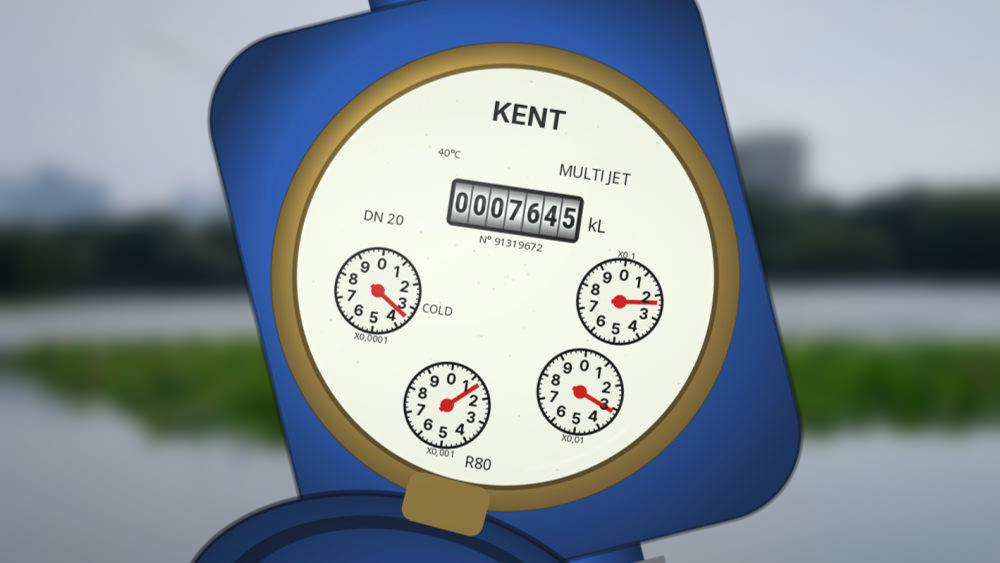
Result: 7645.2313,kL
